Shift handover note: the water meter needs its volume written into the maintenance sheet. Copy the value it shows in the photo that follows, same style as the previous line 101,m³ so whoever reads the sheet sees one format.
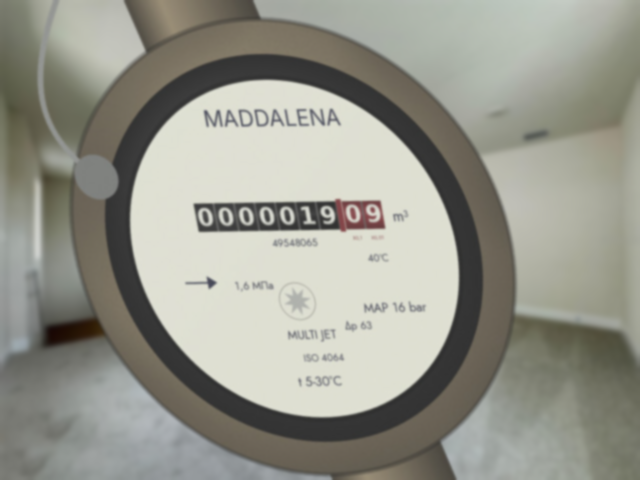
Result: 19.09,m³
